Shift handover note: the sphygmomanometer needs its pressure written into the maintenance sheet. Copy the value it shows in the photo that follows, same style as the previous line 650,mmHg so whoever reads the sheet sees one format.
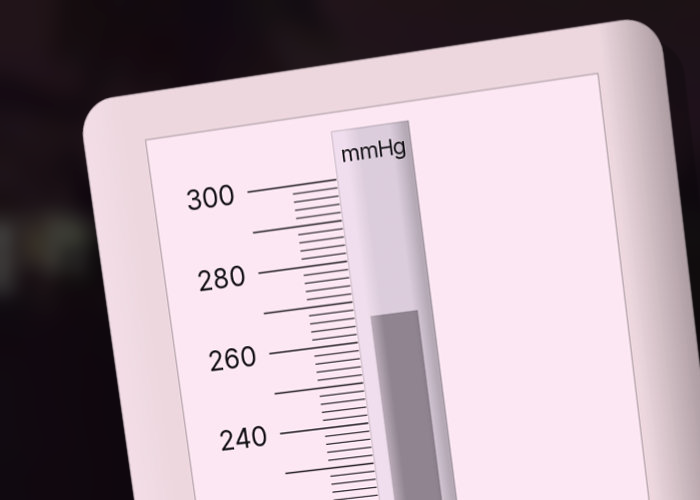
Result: 266,mmHg
